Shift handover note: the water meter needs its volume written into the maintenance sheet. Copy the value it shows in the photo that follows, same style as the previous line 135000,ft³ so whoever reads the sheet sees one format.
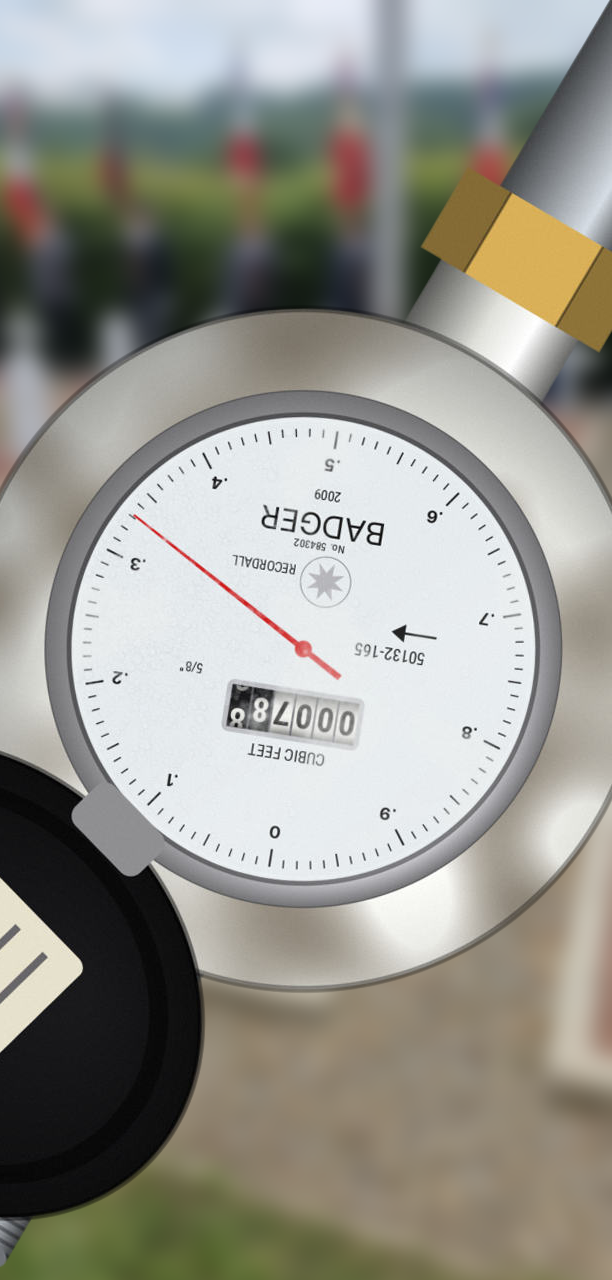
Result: 788.33,ft³
